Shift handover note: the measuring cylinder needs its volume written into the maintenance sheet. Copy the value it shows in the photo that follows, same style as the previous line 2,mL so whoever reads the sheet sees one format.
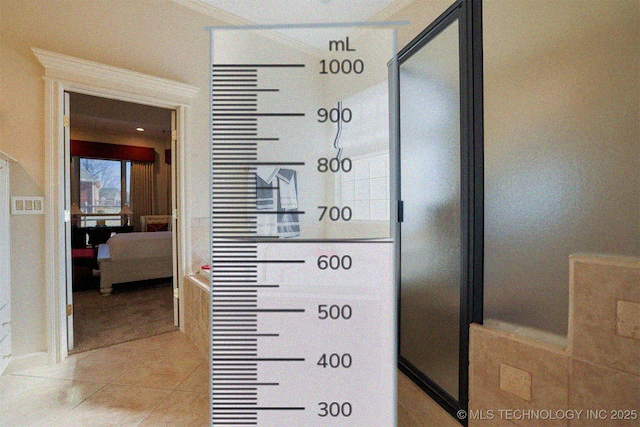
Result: 640,mL
